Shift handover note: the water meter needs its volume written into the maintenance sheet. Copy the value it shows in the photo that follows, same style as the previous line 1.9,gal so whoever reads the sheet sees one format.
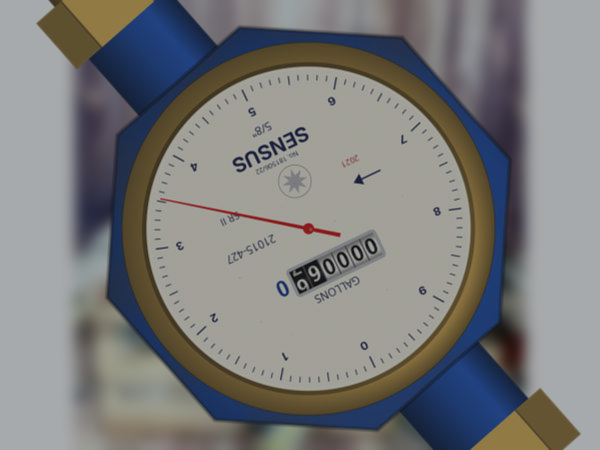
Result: 663.5,gal
